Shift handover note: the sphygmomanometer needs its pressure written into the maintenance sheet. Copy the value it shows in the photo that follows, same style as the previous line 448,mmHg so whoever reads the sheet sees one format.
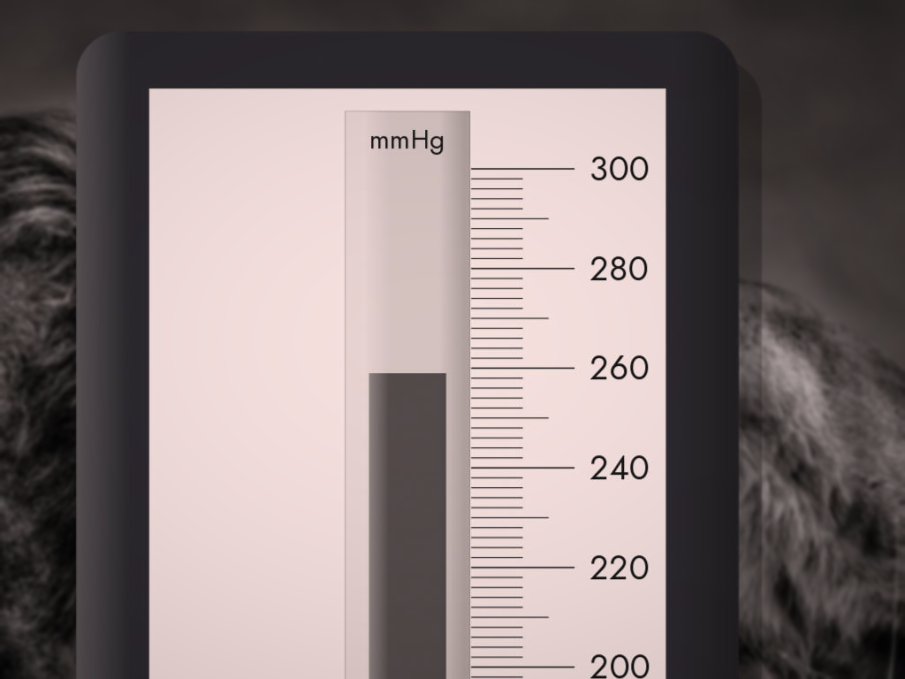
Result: 259,mmHg
